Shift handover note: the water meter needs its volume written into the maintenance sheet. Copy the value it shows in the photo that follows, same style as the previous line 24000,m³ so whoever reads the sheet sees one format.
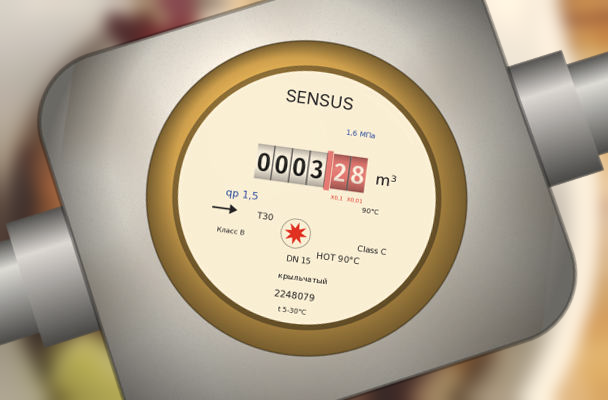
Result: 3.28,m³
